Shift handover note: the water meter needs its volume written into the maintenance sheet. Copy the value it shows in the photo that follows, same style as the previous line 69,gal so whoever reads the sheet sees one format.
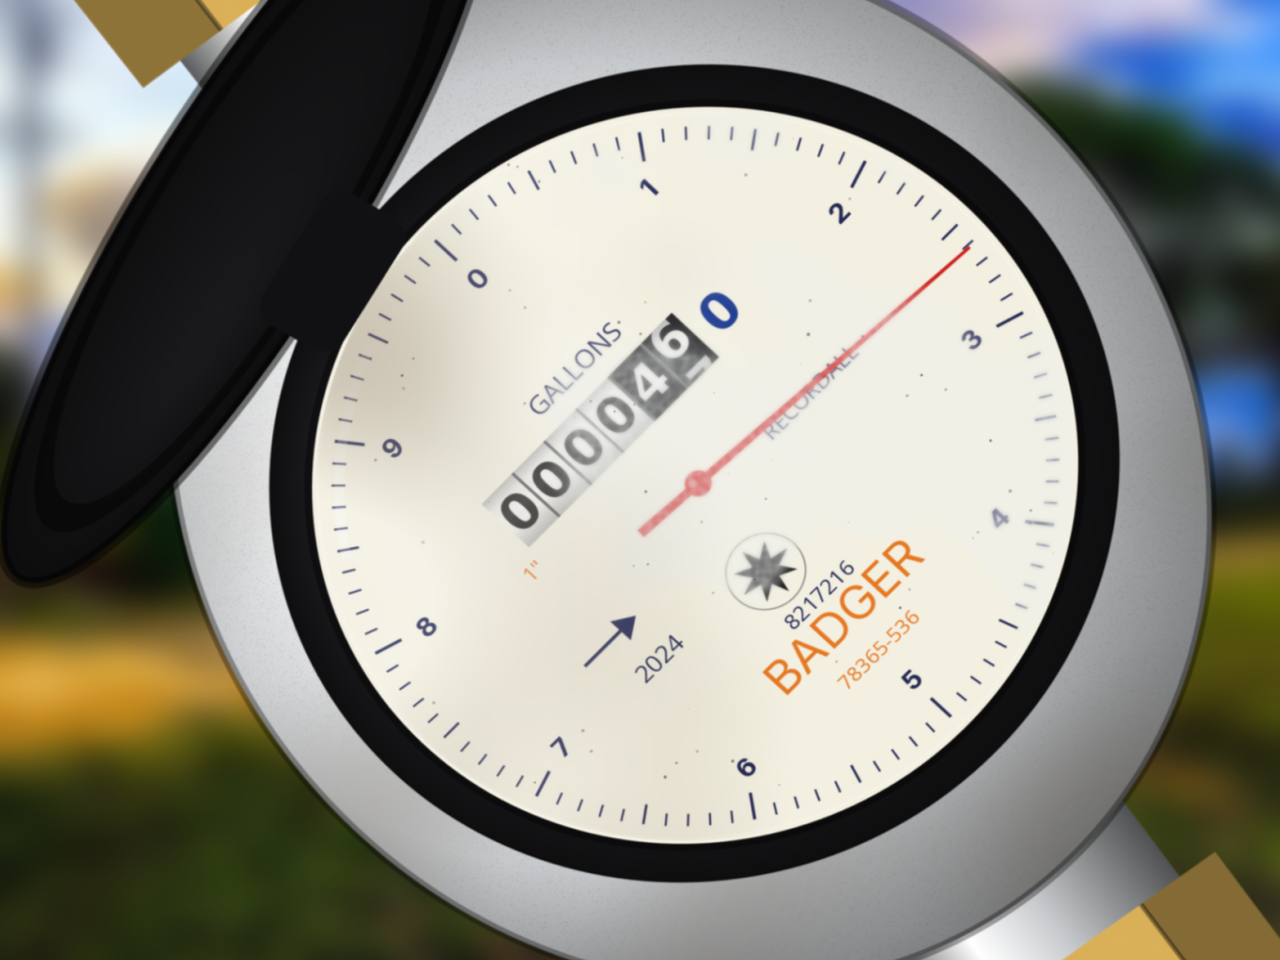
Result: 462.6,gal
